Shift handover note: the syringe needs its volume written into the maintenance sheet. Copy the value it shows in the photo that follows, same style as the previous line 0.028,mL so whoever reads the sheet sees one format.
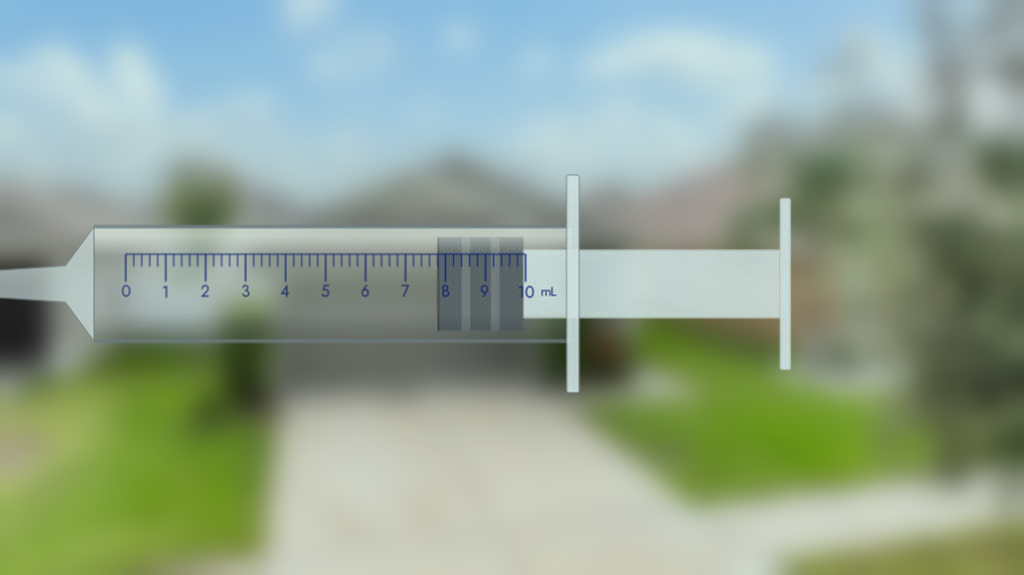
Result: 7.8,mL
